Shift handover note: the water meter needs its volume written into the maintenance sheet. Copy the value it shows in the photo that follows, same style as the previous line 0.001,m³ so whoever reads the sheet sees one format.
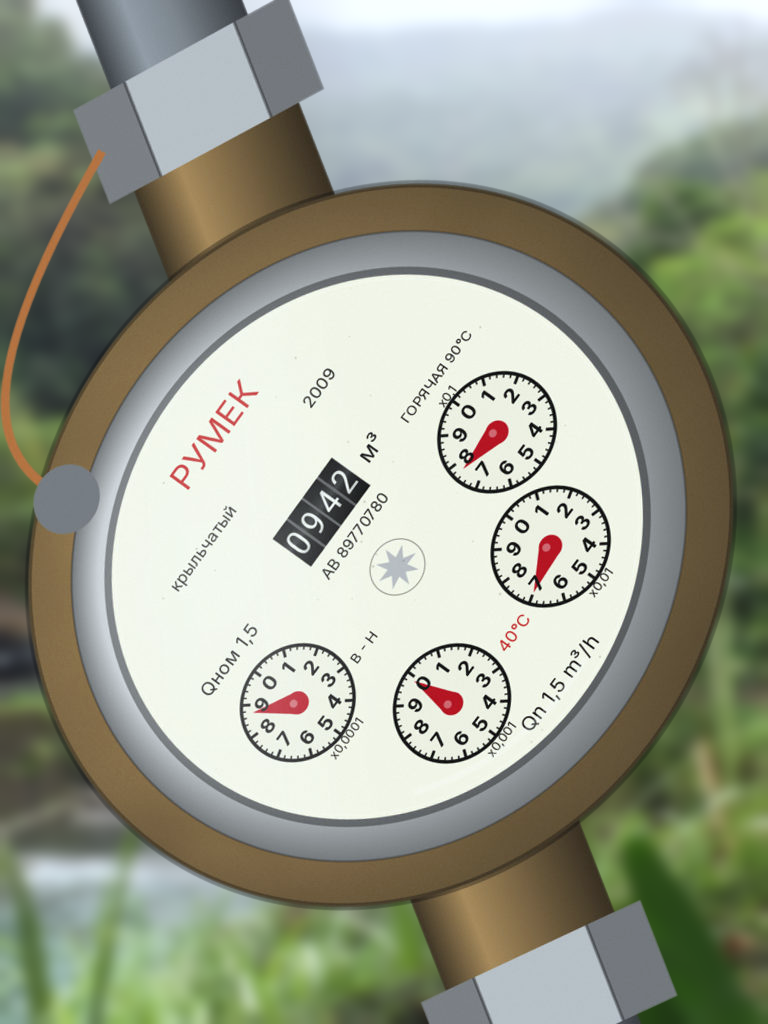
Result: 942.7698,m³
